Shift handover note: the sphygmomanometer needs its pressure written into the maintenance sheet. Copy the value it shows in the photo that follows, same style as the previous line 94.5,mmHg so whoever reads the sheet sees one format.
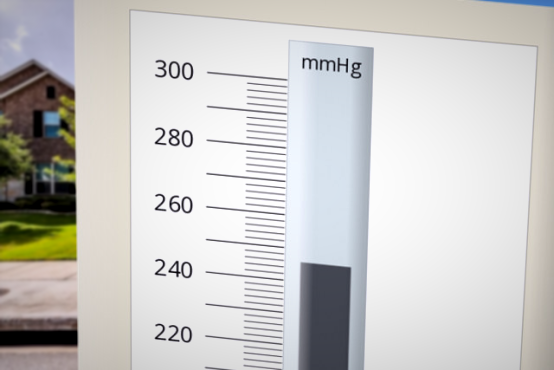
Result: 246,mmHg
